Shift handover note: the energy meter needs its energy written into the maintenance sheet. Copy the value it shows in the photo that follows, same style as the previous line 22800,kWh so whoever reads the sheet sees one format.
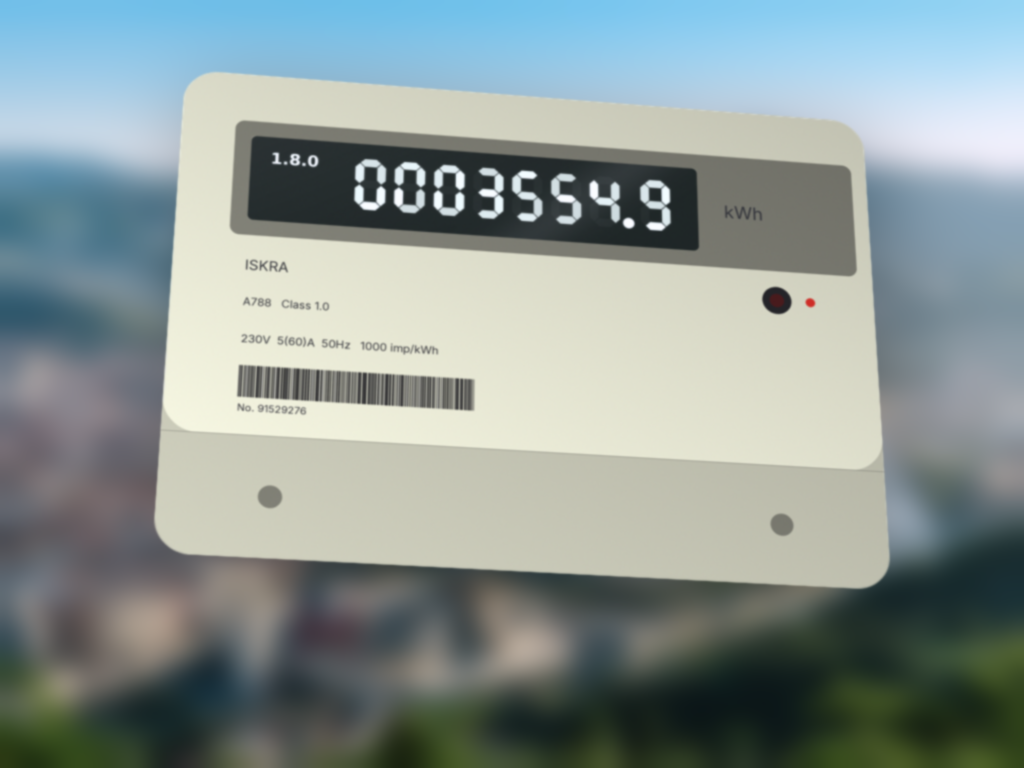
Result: 3554.9,kWh
